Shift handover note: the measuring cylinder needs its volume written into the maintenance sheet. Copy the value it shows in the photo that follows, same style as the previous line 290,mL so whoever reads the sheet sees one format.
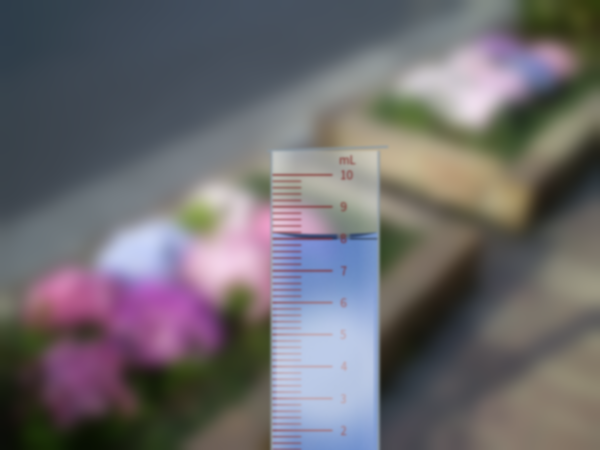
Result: 8,mL
